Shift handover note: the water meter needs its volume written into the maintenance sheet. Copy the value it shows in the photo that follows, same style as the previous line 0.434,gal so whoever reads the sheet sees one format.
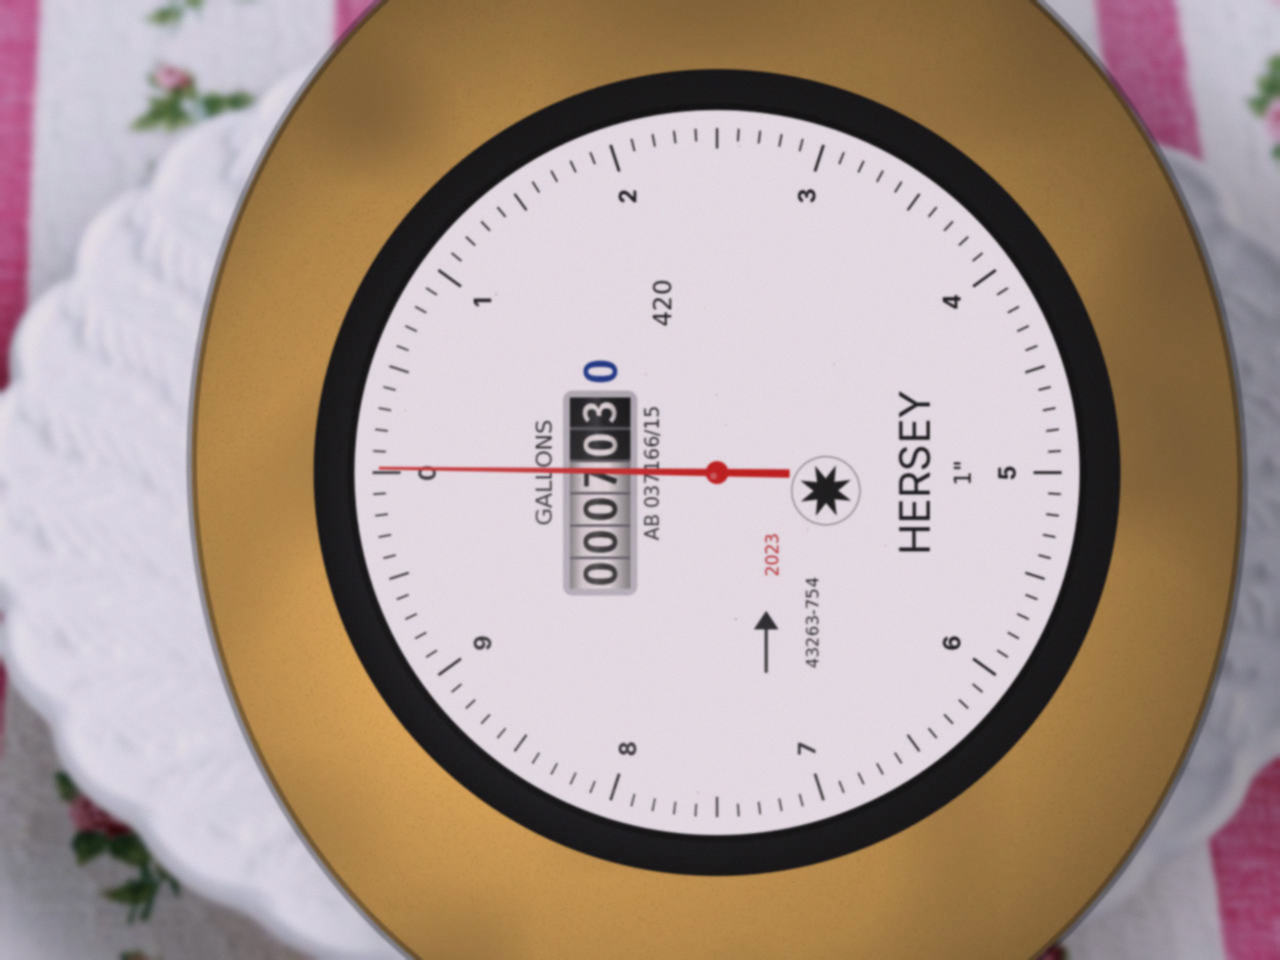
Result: 7030.0,gal
